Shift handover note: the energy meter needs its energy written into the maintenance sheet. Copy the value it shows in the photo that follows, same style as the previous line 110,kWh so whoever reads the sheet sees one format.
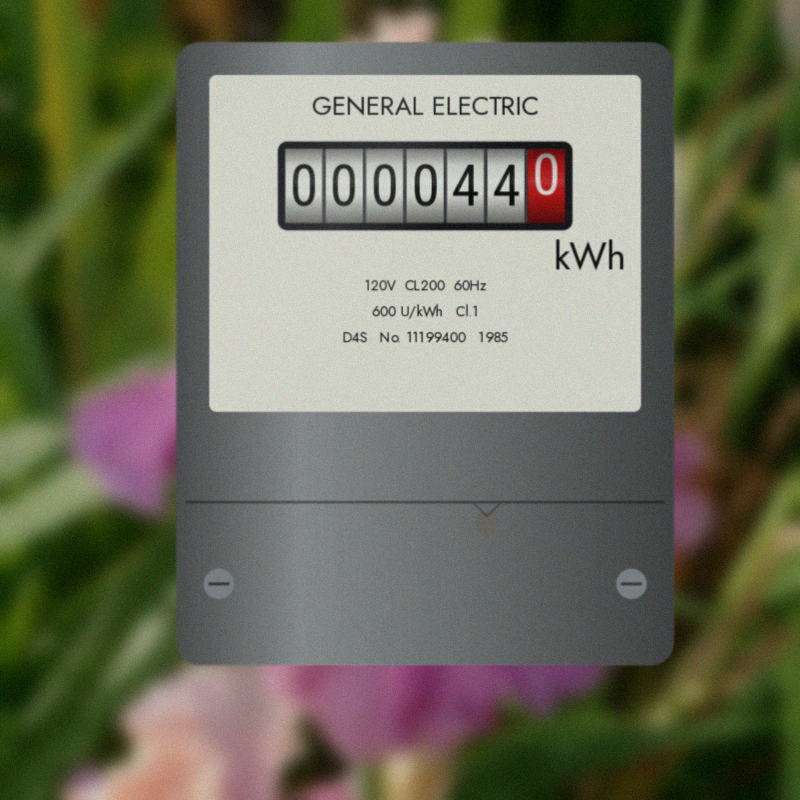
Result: 44.0,kWh
